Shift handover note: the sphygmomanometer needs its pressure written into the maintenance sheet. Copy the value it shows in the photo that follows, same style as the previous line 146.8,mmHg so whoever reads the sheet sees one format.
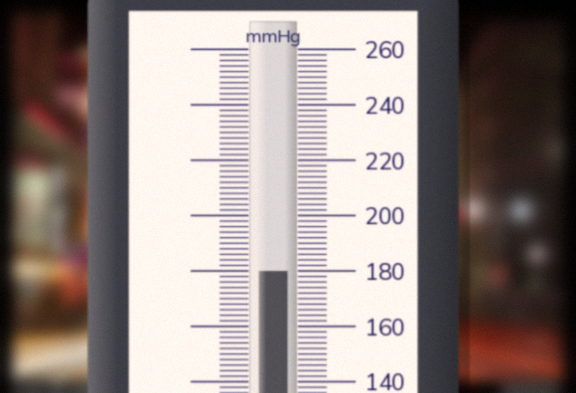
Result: 180,mmHg
